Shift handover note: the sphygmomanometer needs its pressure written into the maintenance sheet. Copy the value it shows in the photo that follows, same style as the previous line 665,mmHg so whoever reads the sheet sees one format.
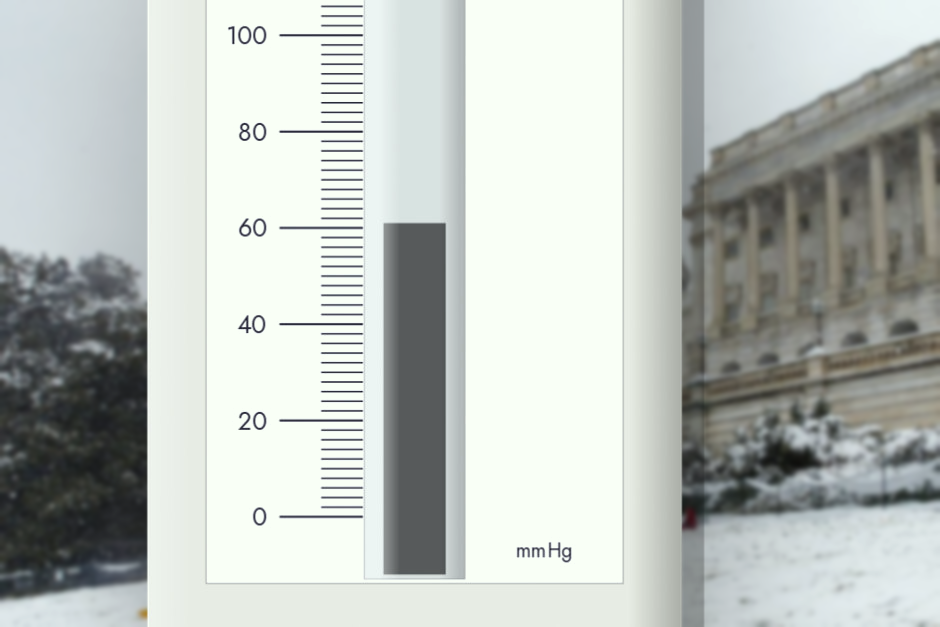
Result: 61,mmHg
